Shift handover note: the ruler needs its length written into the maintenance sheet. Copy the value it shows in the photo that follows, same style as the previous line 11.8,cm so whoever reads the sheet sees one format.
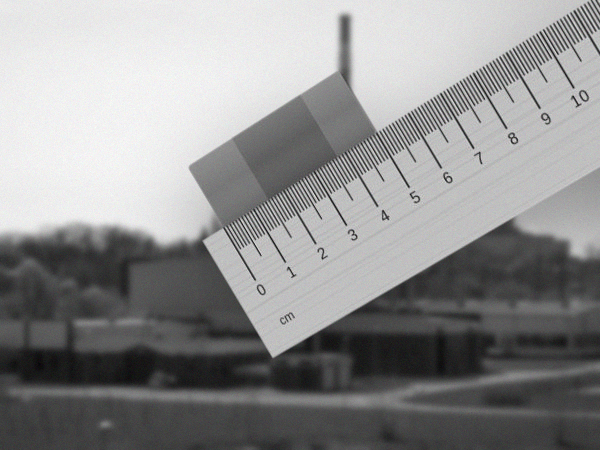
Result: 5,cm
